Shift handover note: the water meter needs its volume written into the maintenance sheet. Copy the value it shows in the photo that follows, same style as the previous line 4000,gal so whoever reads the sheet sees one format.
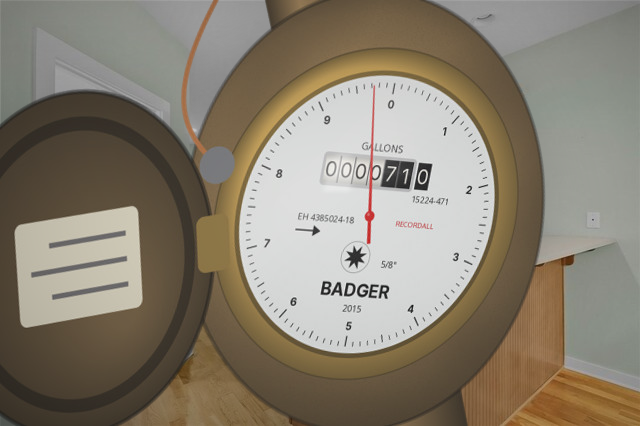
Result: 709.7,gal
